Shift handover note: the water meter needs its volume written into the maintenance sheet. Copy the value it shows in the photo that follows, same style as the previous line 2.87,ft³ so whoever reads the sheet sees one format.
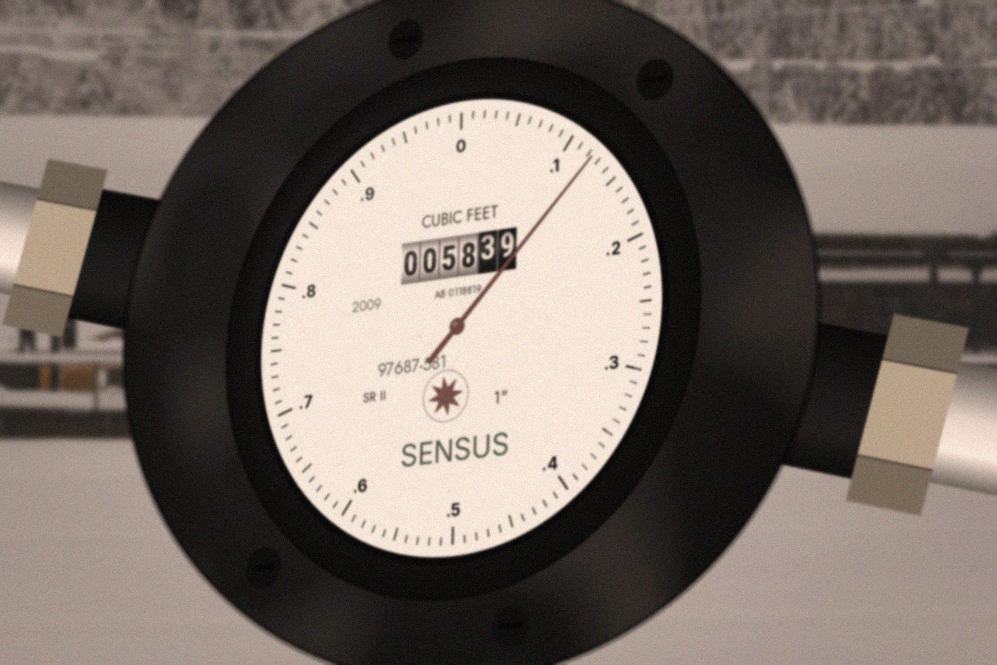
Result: 5839.12,ft³
